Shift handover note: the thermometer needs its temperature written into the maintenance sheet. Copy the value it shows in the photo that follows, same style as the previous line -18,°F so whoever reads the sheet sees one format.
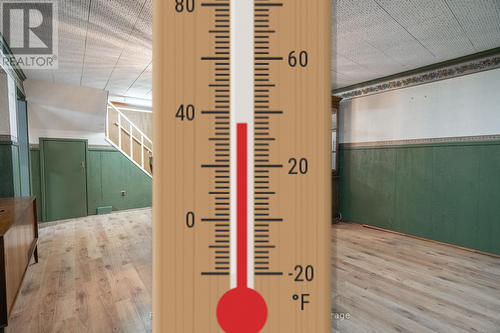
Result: 36,°F
